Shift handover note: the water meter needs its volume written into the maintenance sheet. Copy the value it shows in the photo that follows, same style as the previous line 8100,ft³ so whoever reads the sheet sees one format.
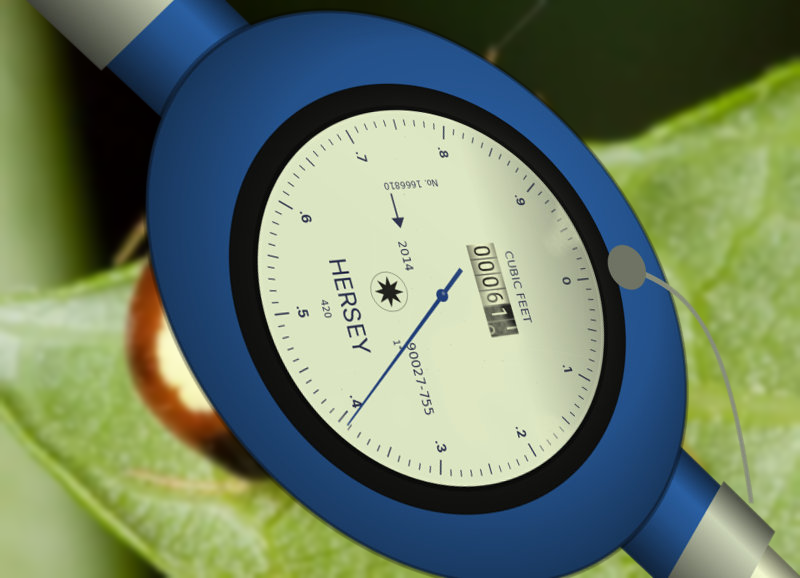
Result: 611.39,ft³
